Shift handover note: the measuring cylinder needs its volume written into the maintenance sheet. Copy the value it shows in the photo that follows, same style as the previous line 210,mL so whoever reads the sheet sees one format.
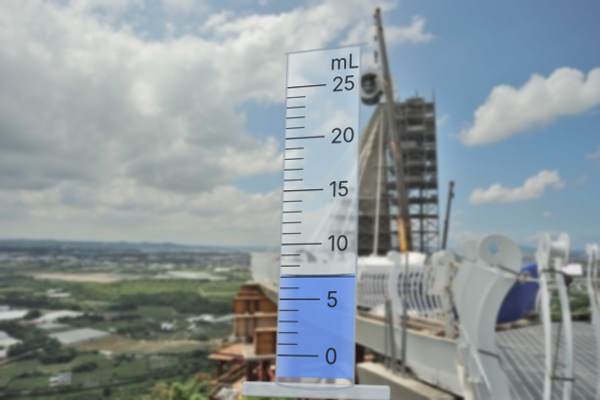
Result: 7,mL
